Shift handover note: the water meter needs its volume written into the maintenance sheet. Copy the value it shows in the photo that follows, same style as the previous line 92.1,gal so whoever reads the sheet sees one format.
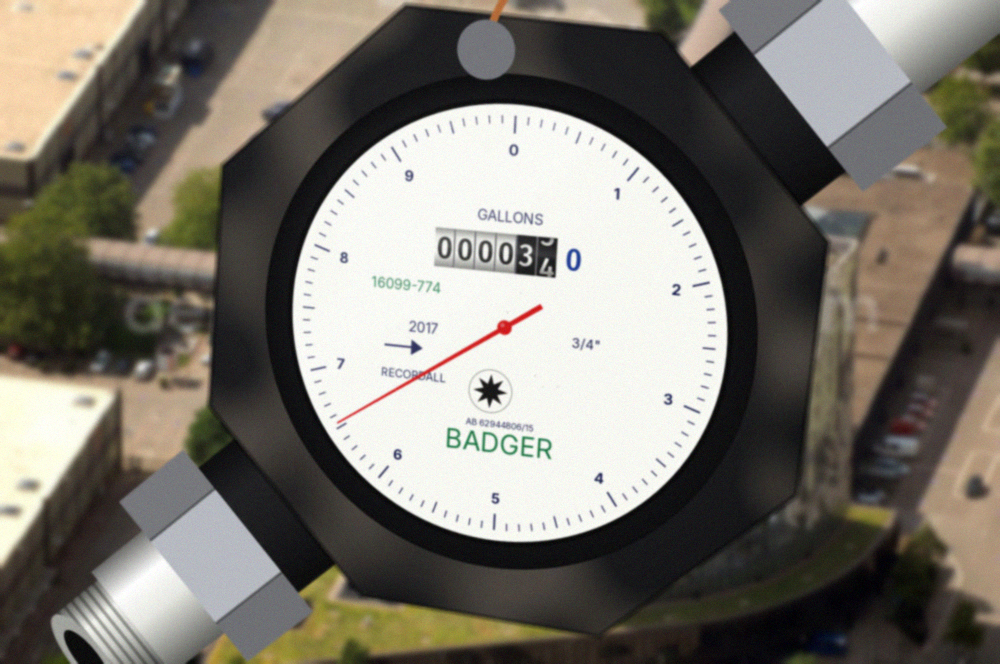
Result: 336.5,gal
